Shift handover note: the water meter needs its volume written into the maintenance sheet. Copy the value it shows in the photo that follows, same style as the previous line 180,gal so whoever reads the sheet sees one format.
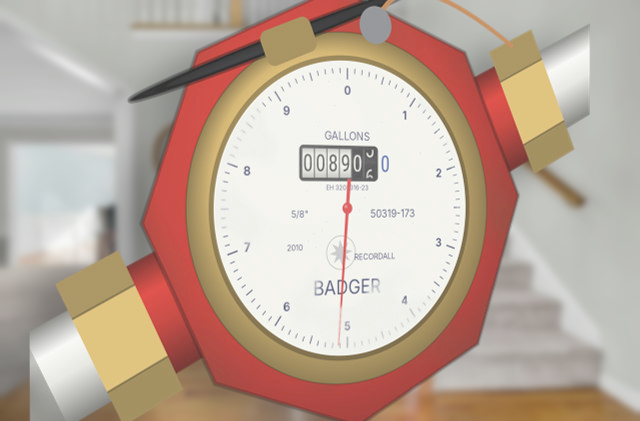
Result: 89055.1,gal
